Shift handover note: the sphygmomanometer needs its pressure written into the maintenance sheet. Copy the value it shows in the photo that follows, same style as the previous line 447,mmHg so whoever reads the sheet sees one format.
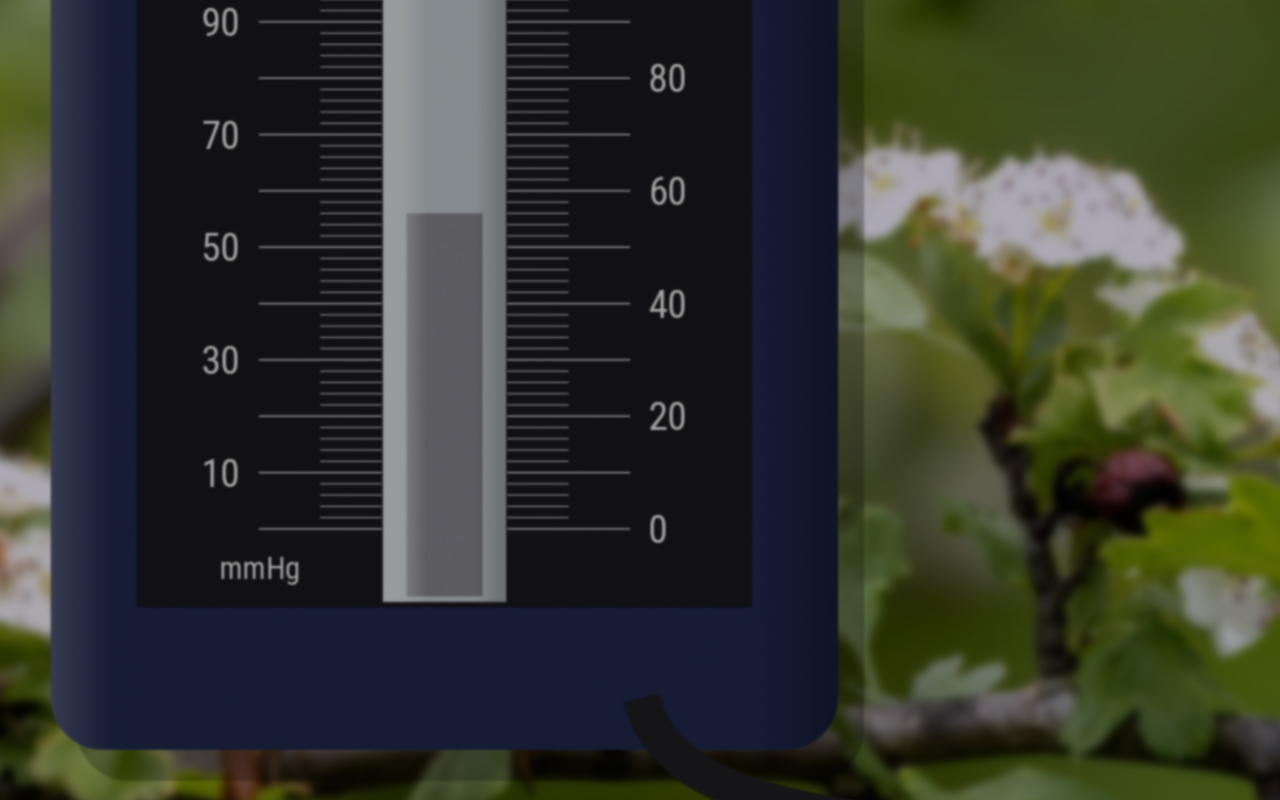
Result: 56,mmHg
